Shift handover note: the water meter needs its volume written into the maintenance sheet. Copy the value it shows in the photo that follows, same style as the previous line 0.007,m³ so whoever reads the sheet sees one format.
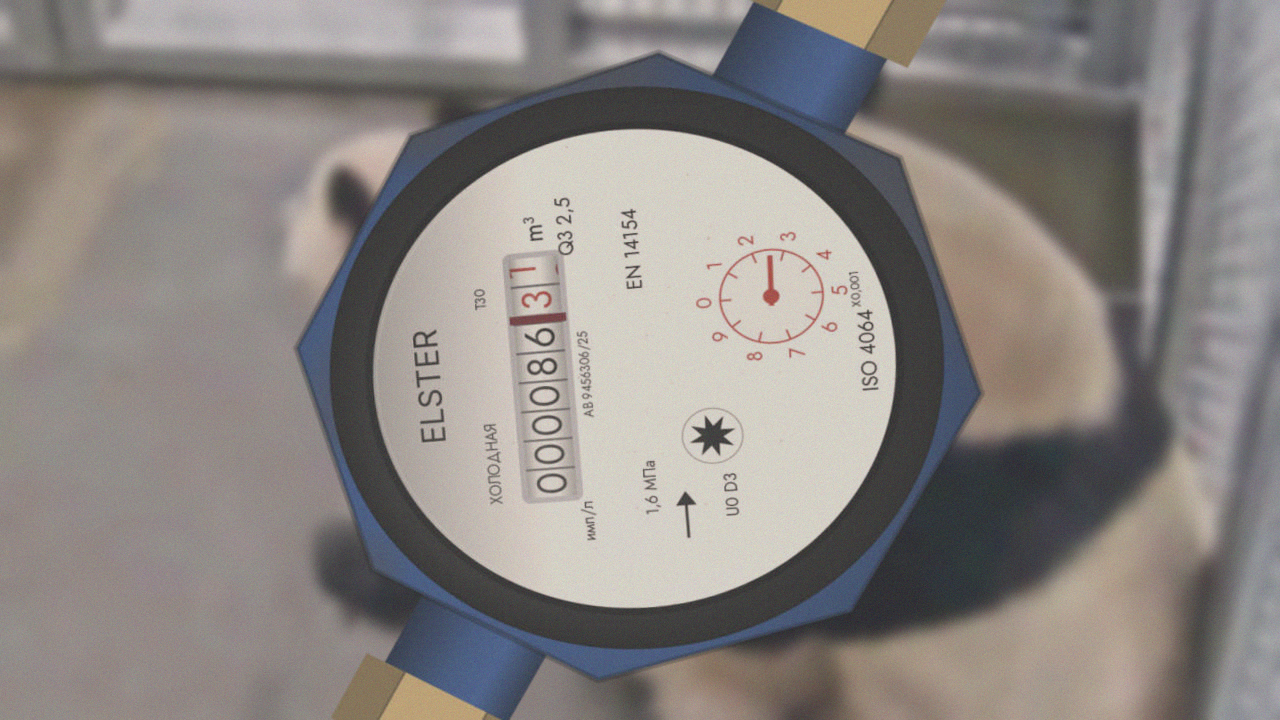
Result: 86.312,m³
